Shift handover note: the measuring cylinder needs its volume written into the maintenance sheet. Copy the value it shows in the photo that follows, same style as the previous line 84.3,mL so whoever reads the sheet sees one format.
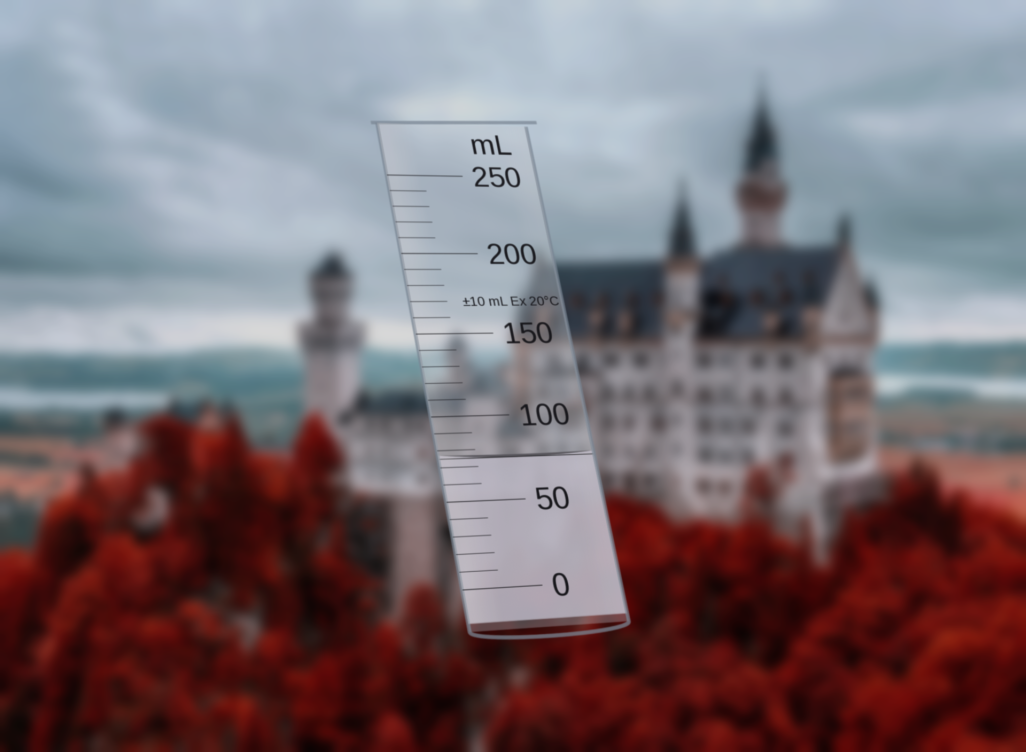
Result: 75,mL
